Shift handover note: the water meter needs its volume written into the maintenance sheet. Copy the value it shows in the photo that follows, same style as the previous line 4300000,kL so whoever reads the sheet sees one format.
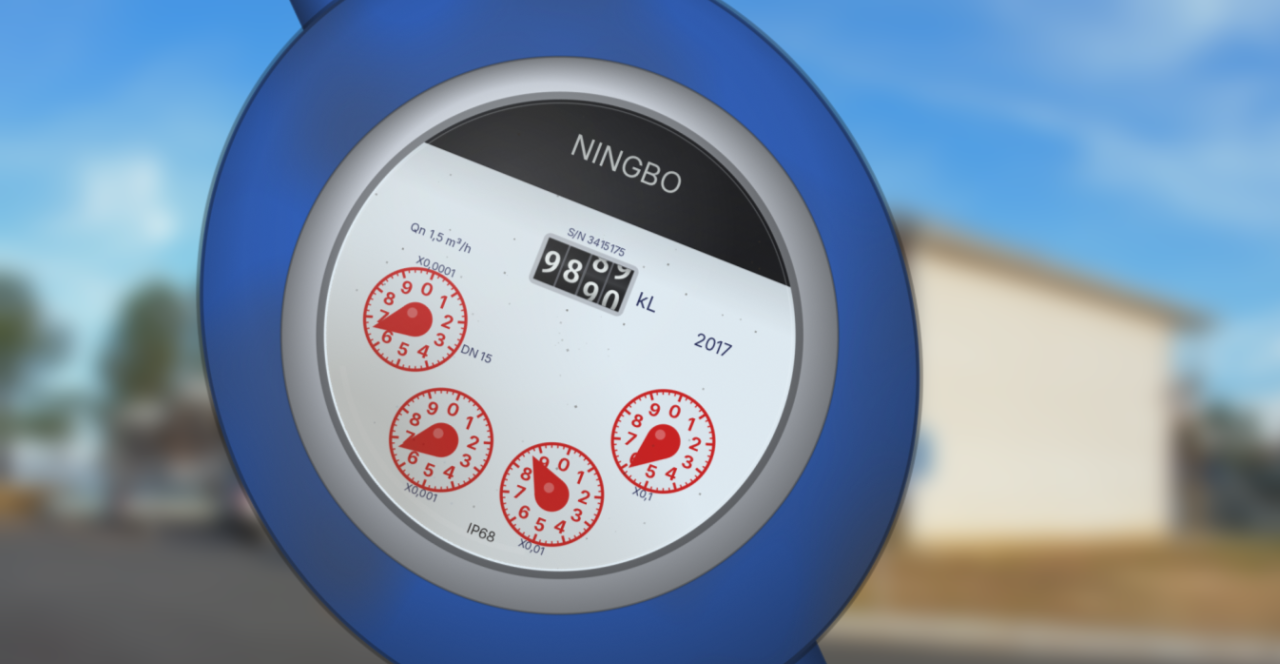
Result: 9889.5866,kL
